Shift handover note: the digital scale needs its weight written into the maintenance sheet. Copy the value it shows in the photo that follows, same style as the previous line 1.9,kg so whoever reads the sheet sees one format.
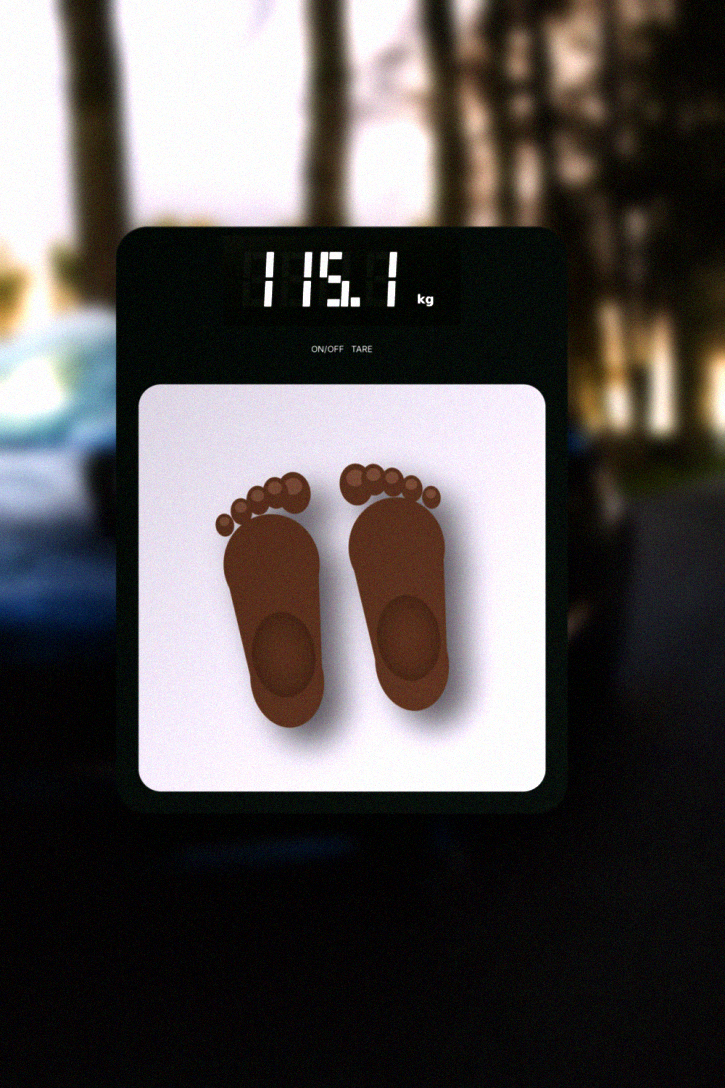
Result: 115.1,kg
